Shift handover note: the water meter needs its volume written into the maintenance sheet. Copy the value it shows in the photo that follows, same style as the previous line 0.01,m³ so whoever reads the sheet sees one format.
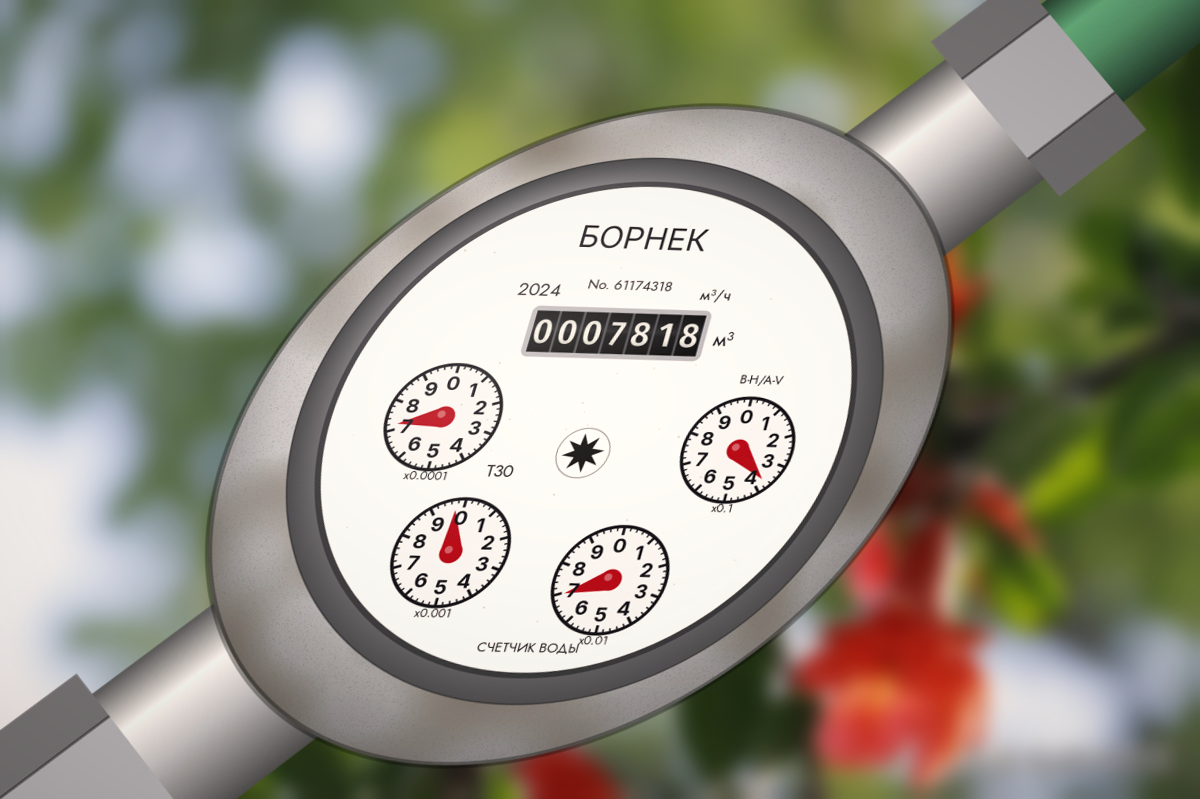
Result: 7818.3697,m³
